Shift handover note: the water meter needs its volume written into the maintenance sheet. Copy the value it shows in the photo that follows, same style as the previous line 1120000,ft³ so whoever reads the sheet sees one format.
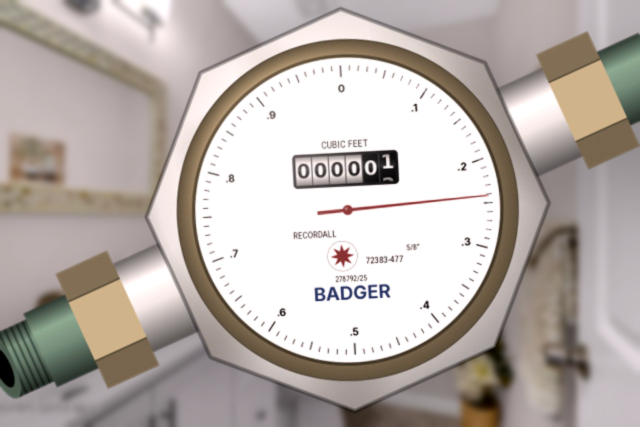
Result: 1.24,ft³
